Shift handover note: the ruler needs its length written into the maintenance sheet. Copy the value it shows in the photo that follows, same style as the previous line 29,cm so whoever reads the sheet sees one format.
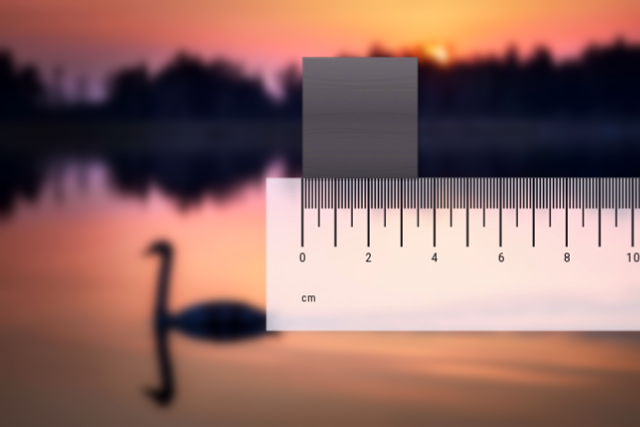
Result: 3.5,cm
